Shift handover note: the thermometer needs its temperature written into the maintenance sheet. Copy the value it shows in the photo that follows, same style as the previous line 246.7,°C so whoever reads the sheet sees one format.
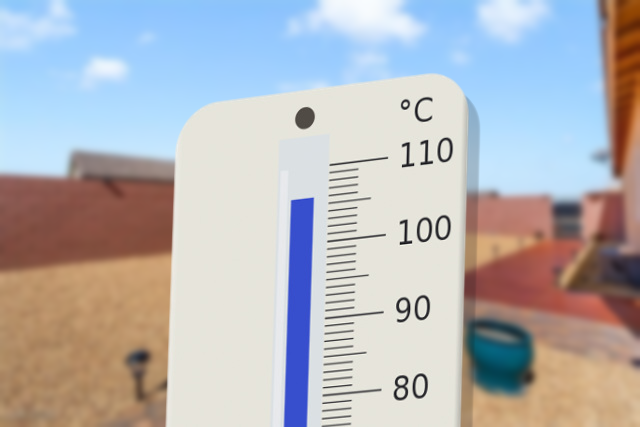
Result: 106,°C
